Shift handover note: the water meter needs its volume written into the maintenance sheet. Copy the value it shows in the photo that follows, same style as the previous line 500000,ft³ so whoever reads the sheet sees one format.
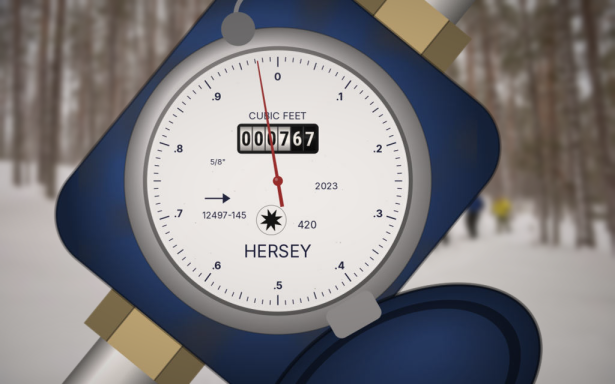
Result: 766.97,ft³
